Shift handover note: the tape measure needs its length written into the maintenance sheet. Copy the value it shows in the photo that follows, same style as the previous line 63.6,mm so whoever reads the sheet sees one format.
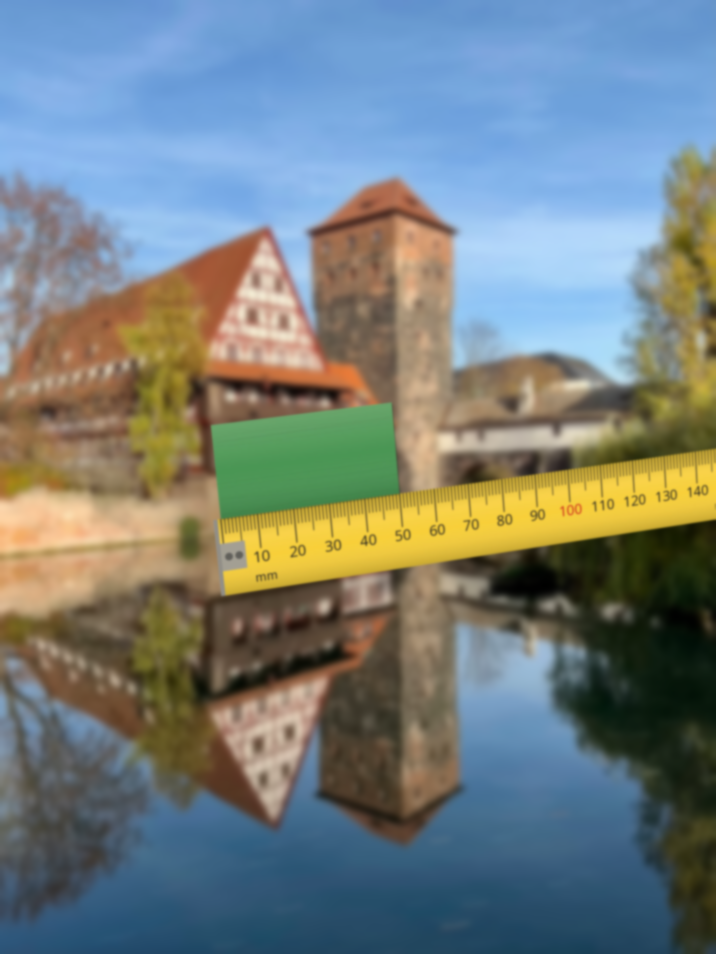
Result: 50,mm
